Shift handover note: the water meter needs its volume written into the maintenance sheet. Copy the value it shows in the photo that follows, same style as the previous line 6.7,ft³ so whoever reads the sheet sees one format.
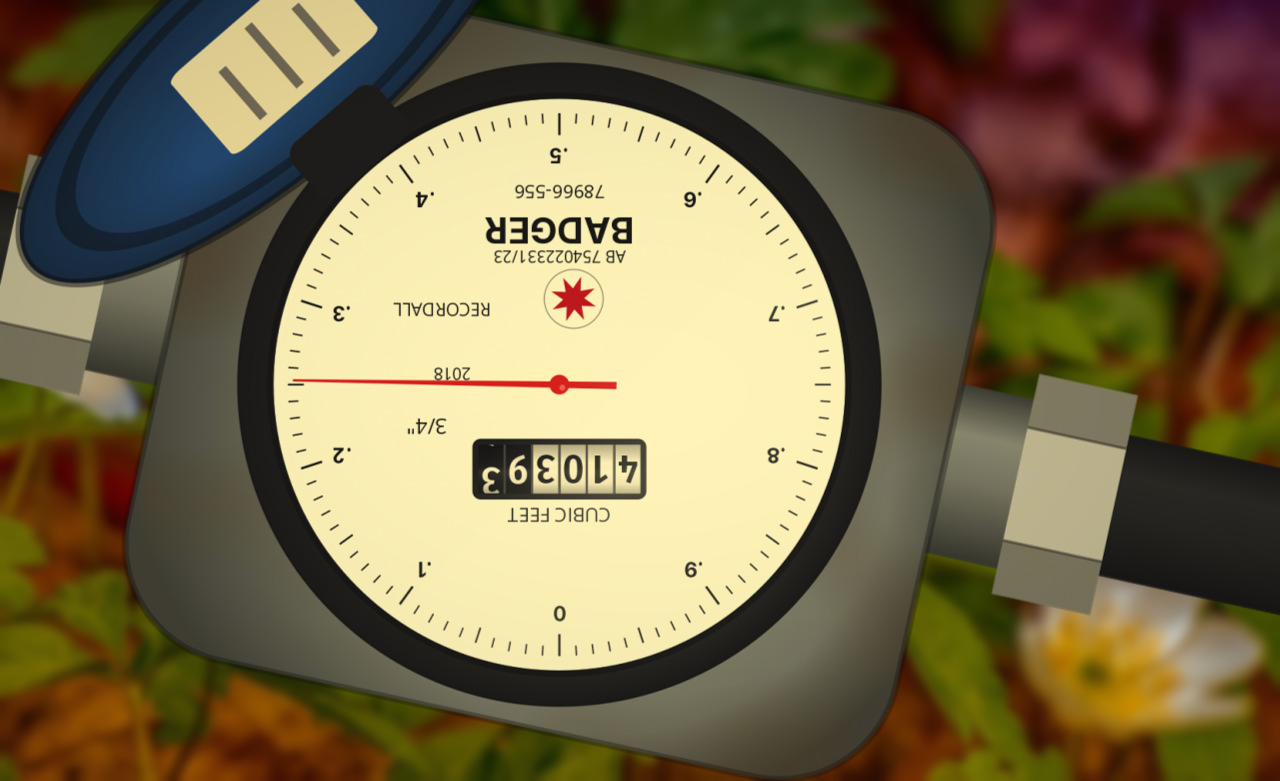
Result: 410393.25,ft³
